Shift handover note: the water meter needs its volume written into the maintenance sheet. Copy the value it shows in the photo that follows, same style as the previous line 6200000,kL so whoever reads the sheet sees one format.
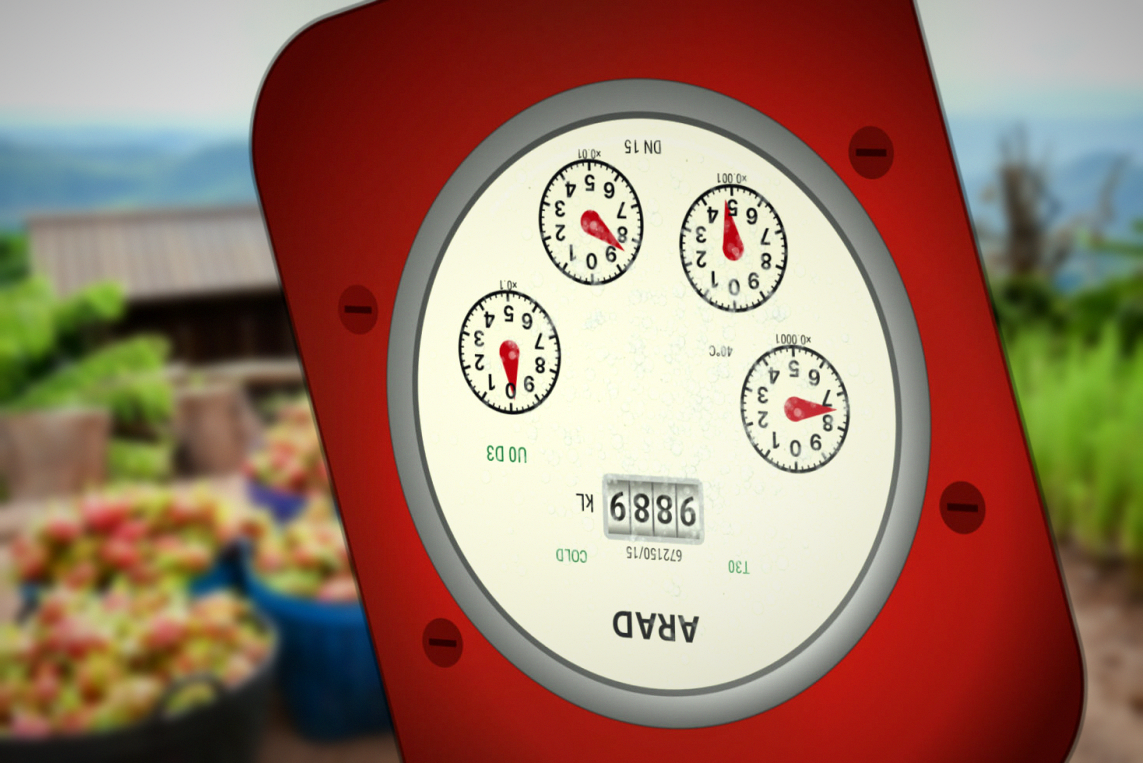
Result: 9888.9847,kL
